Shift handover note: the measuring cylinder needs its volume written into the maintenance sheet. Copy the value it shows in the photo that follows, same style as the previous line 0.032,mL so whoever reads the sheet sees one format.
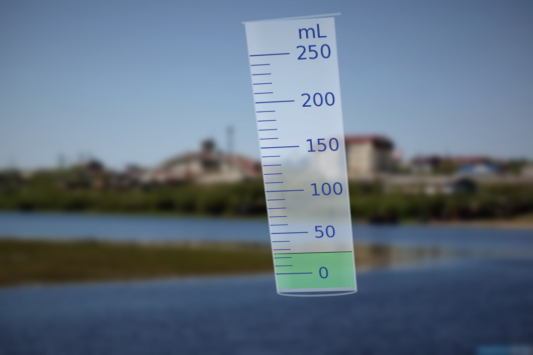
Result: 25,mL
